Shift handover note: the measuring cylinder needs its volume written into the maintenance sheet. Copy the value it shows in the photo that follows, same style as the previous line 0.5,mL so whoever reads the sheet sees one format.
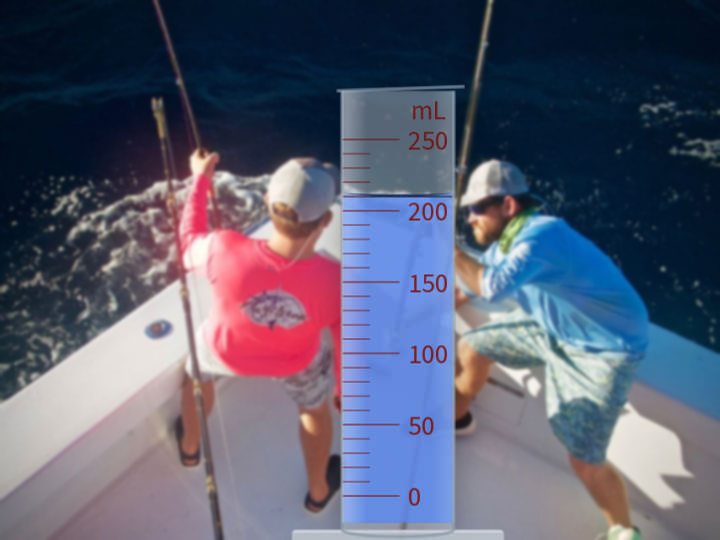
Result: 210,mL
